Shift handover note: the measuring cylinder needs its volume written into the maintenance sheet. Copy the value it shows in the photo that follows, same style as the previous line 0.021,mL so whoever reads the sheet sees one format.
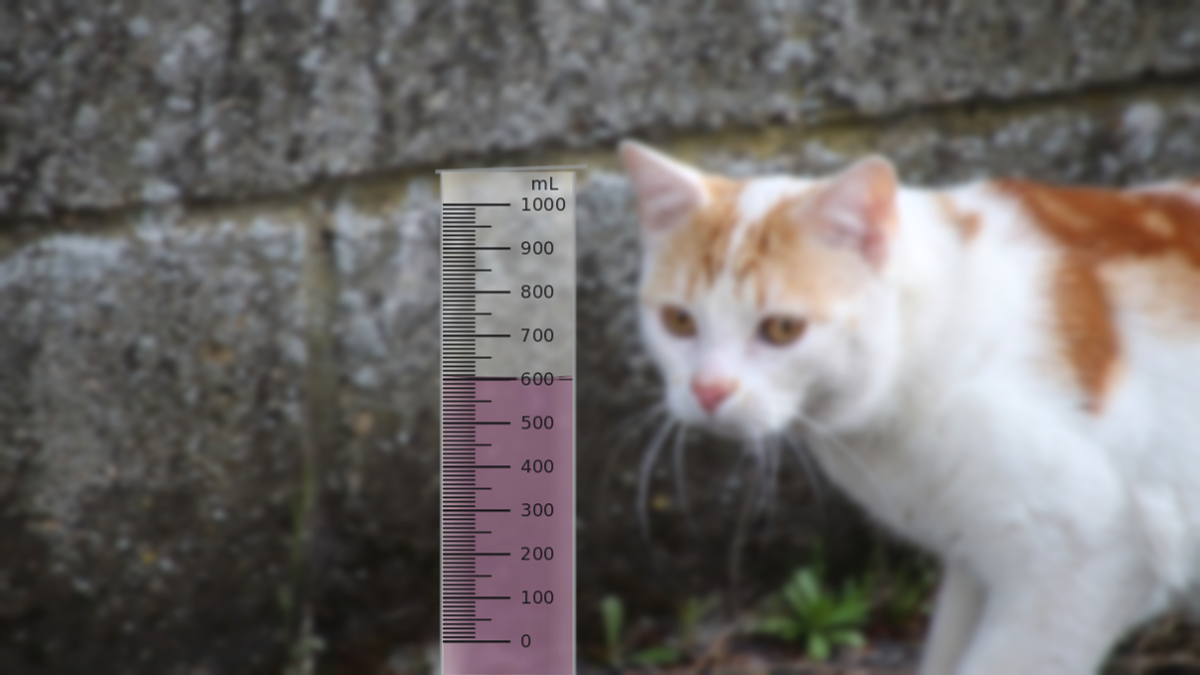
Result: 600,mL
